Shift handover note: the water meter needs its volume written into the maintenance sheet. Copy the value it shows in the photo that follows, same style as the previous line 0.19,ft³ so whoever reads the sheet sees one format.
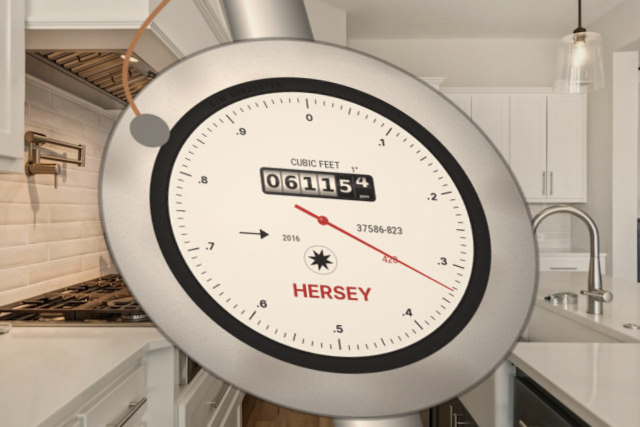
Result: 61154.33,ft³
